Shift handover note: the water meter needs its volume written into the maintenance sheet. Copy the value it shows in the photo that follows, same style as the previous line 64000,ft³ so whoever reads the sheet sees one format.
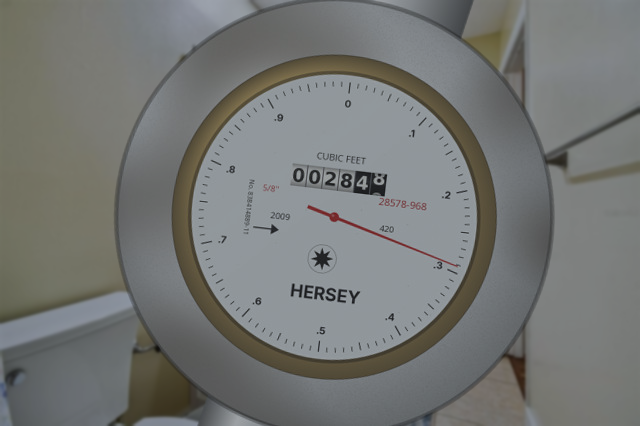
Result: 2848.29,ft³
